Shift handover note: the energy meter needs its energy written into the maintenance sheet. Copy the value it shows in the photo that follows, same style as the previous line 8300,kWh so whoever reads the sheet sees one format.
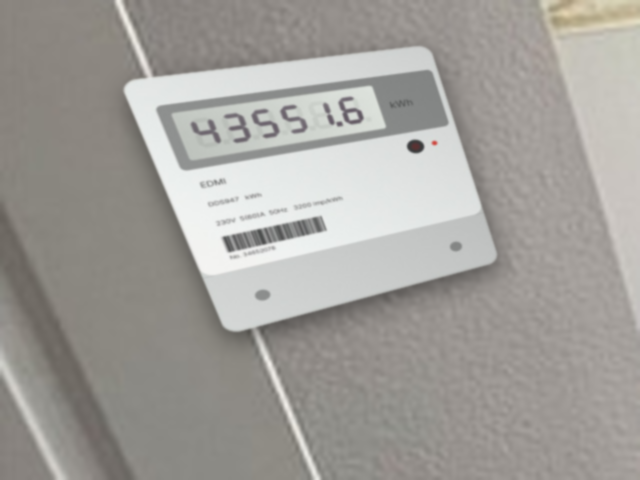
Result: 43551.6,kWh
